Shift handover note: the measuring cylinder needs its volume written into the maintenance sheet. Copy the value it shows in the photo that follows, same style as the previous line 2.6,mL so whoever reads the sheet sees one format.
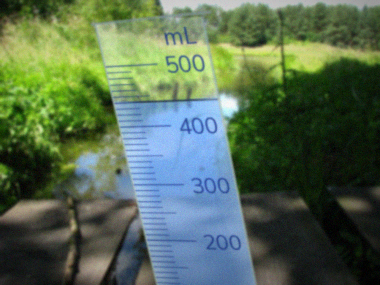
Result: 440,mL
